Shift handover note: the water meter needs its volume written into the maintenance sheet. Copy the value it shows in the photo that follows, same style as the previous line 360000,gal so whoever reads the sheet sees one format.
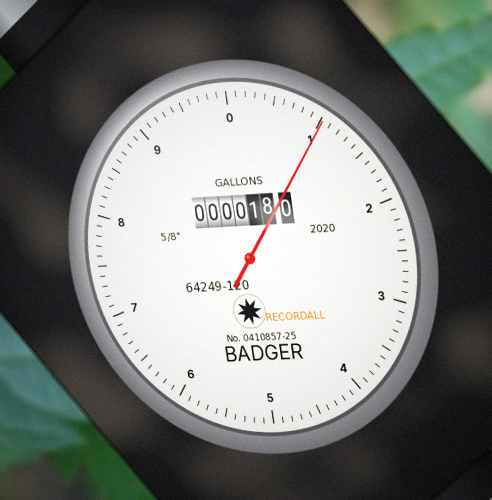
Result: 181.0,gal
